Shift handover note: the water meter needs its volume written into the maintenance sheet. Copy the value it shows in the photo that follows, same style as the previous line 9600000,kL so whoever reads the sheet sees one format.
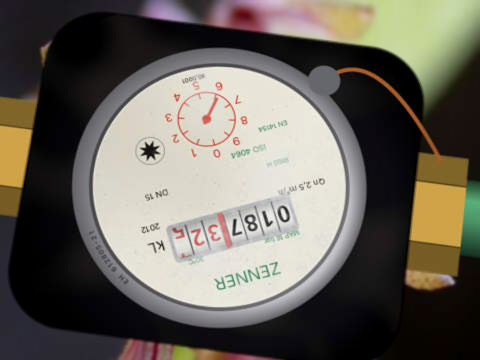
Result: 187.3246,kL
